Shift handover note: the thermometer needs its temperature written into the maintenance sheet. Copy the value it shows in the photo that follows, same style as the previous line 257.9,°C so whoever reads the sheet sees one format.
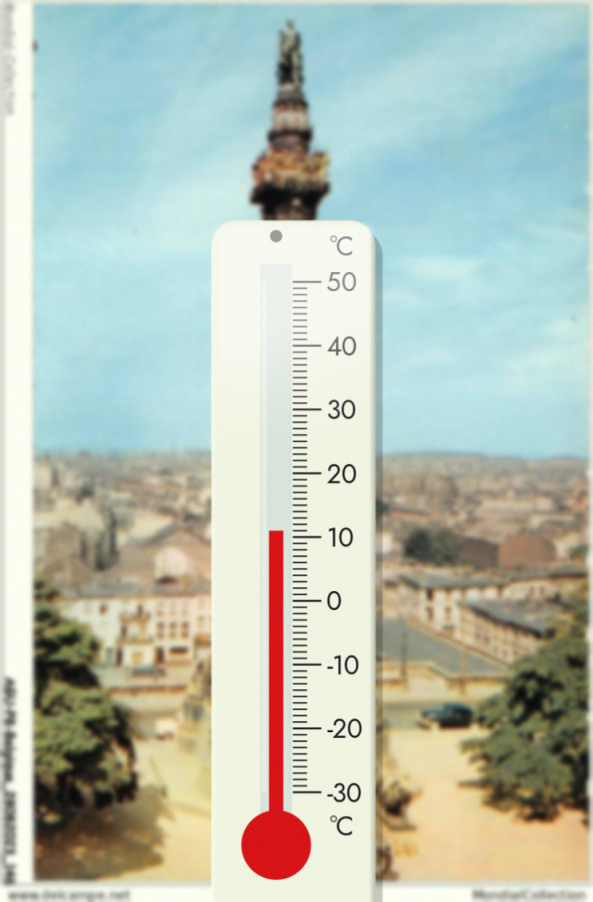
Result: 11,°C
